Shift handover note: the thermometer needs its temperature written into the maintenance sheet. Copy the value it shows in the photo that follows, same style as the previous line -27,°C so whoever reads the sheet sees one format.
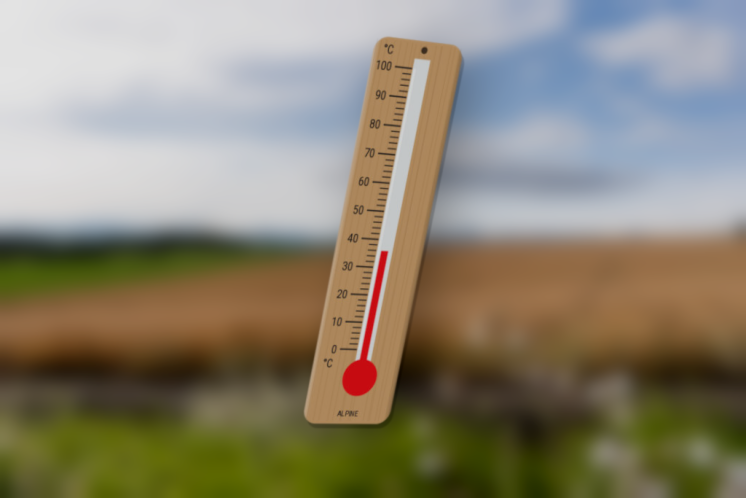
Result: 36,°C
